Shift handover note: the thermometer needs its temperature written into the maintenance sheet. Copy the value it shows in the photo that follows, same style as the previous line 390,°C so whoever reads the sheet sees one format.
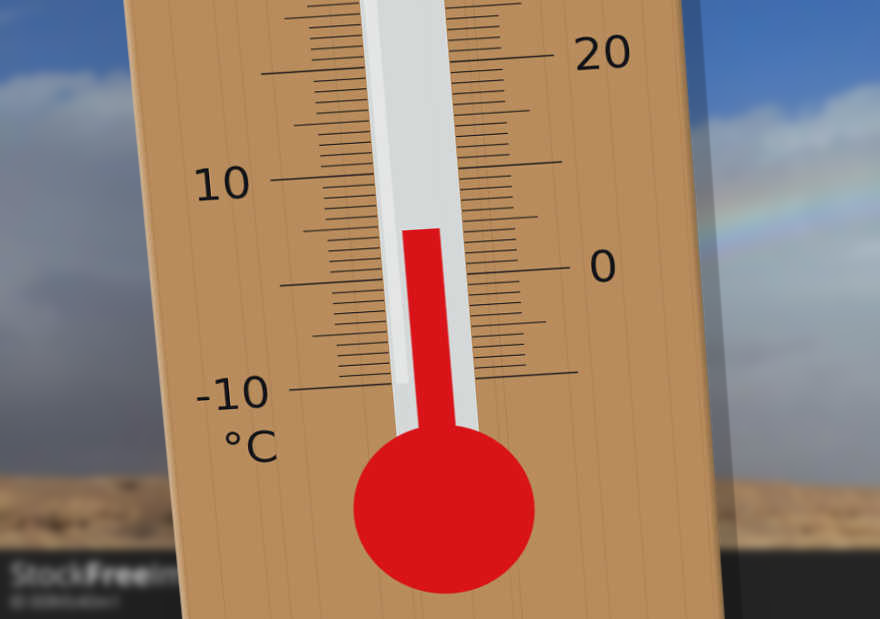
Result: 4.5,°C
